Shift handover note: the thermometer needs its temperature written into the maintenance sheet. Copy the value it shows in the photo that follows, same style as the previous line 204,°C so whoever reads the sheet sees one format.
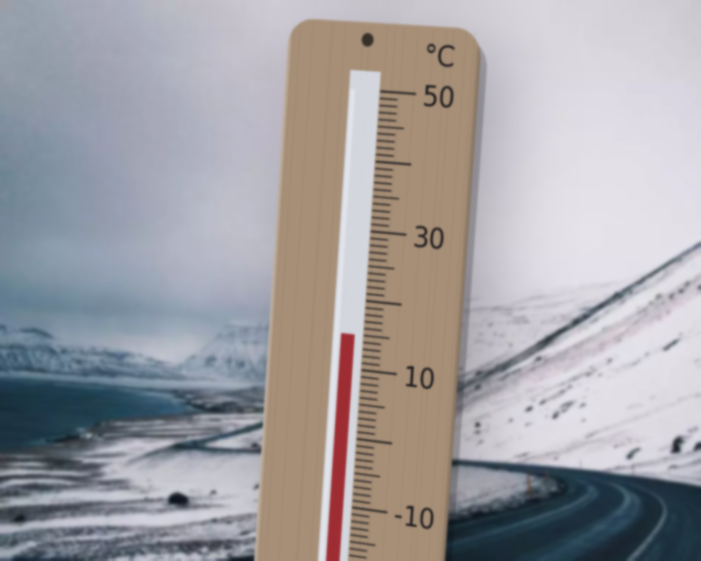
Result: 15,°C
